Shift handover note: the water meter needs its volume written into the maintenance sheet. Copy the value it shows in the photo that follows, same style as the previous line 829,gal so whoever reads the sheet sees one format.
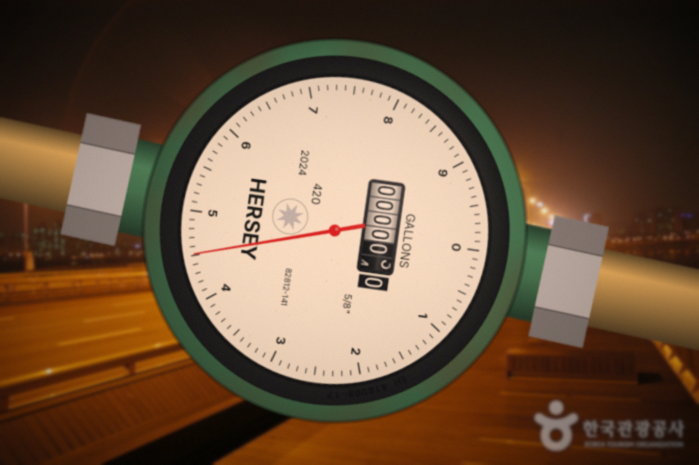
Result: 34.5,gal
